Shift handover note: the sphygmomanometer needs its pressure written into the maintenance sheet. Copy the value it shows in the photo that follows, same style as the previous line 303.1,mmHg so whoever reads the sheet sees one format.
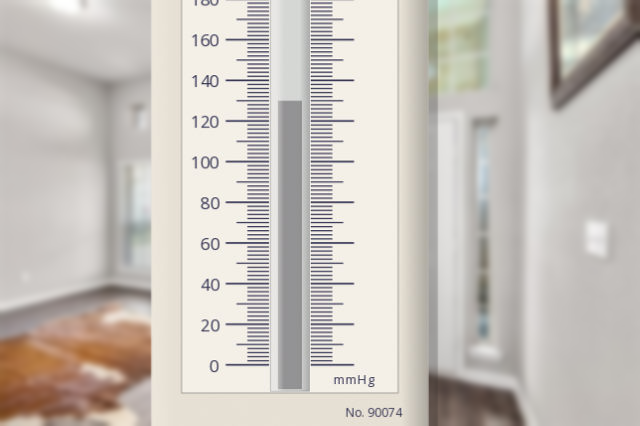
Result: 130,mmHg
